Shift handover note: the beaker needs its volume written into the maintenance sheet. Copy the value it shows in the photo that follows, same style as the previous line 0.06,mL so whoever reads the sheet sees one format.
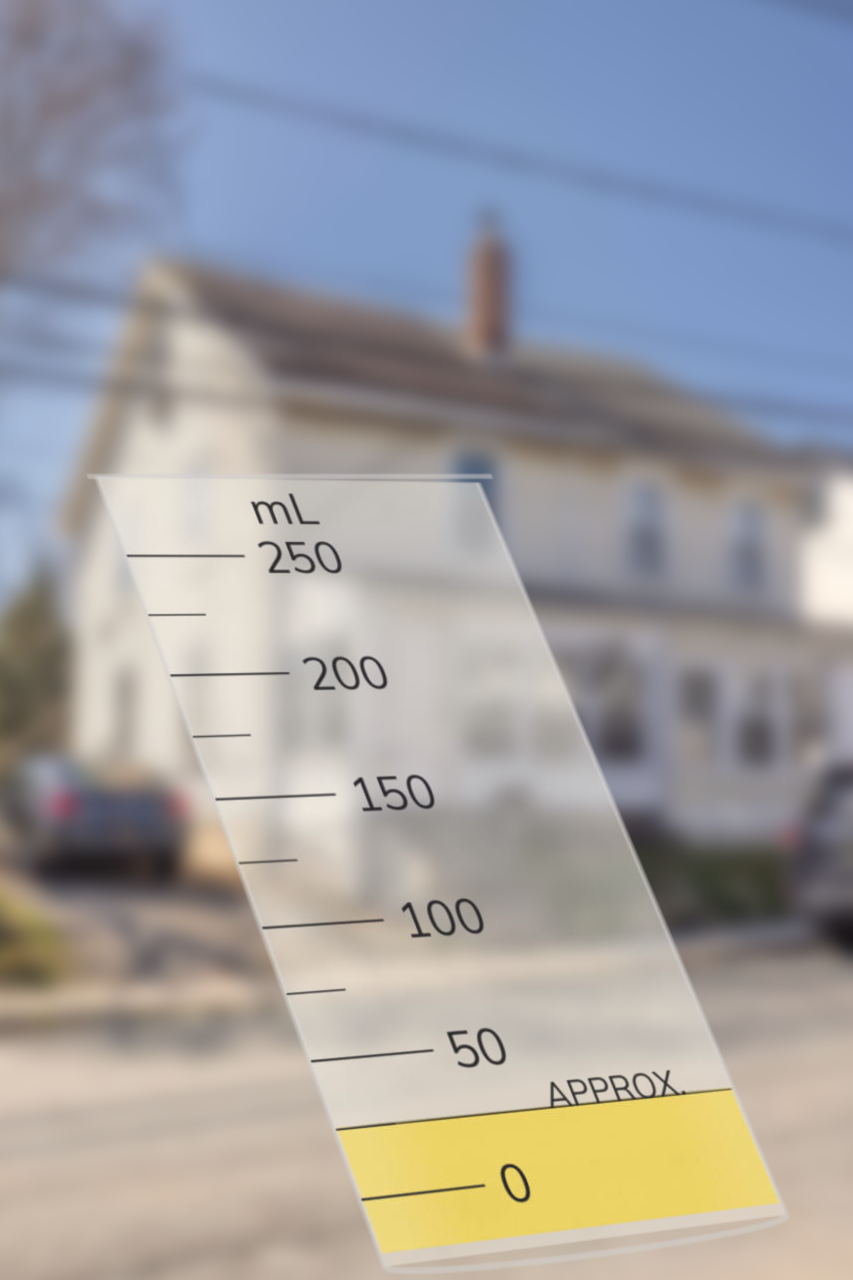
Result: 25,mL
